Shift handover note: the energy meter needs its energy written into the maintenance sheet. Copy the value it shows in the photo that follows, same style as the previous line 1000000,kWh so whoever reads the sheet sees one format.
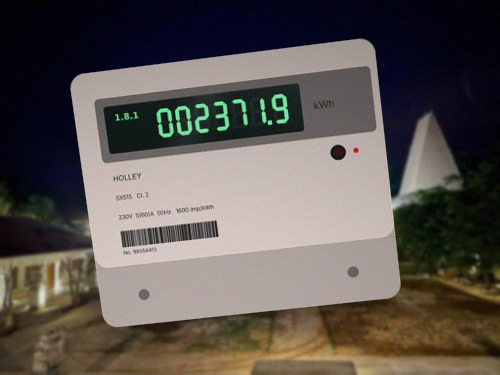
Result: 2371.9,kWh
